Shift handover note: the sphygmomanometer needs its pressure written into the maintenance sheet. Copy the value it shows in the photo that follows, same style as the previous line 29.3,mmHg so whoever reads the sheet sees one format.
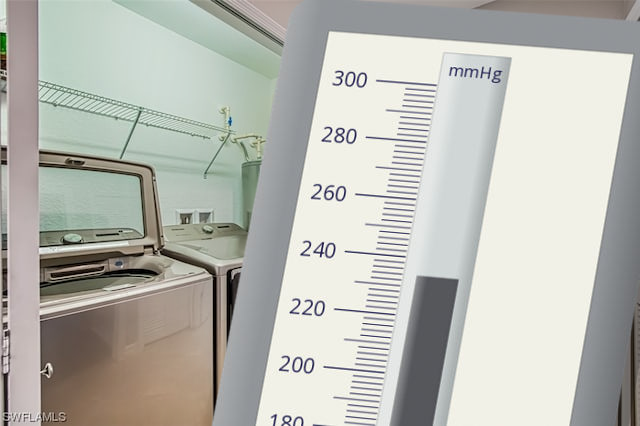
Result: 234,mmHg
